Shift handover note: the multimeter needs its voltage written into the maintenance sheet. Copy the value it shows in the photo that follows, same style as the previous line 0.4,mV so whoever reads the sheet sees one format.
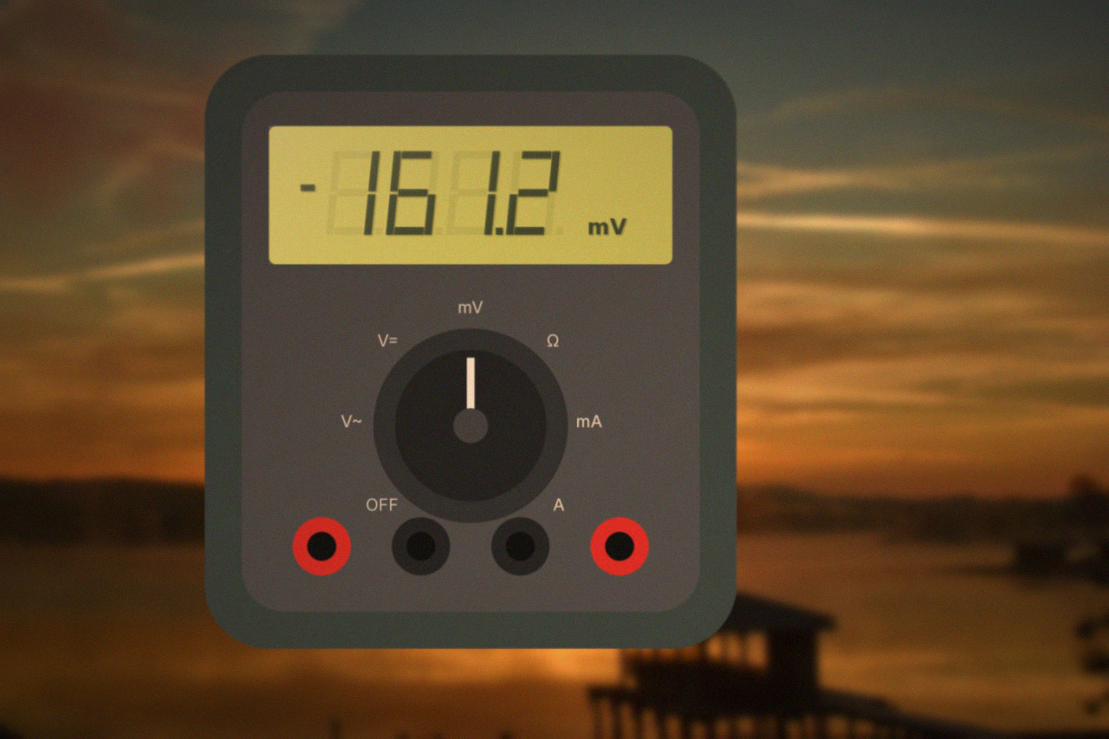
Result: -161.2,mV
